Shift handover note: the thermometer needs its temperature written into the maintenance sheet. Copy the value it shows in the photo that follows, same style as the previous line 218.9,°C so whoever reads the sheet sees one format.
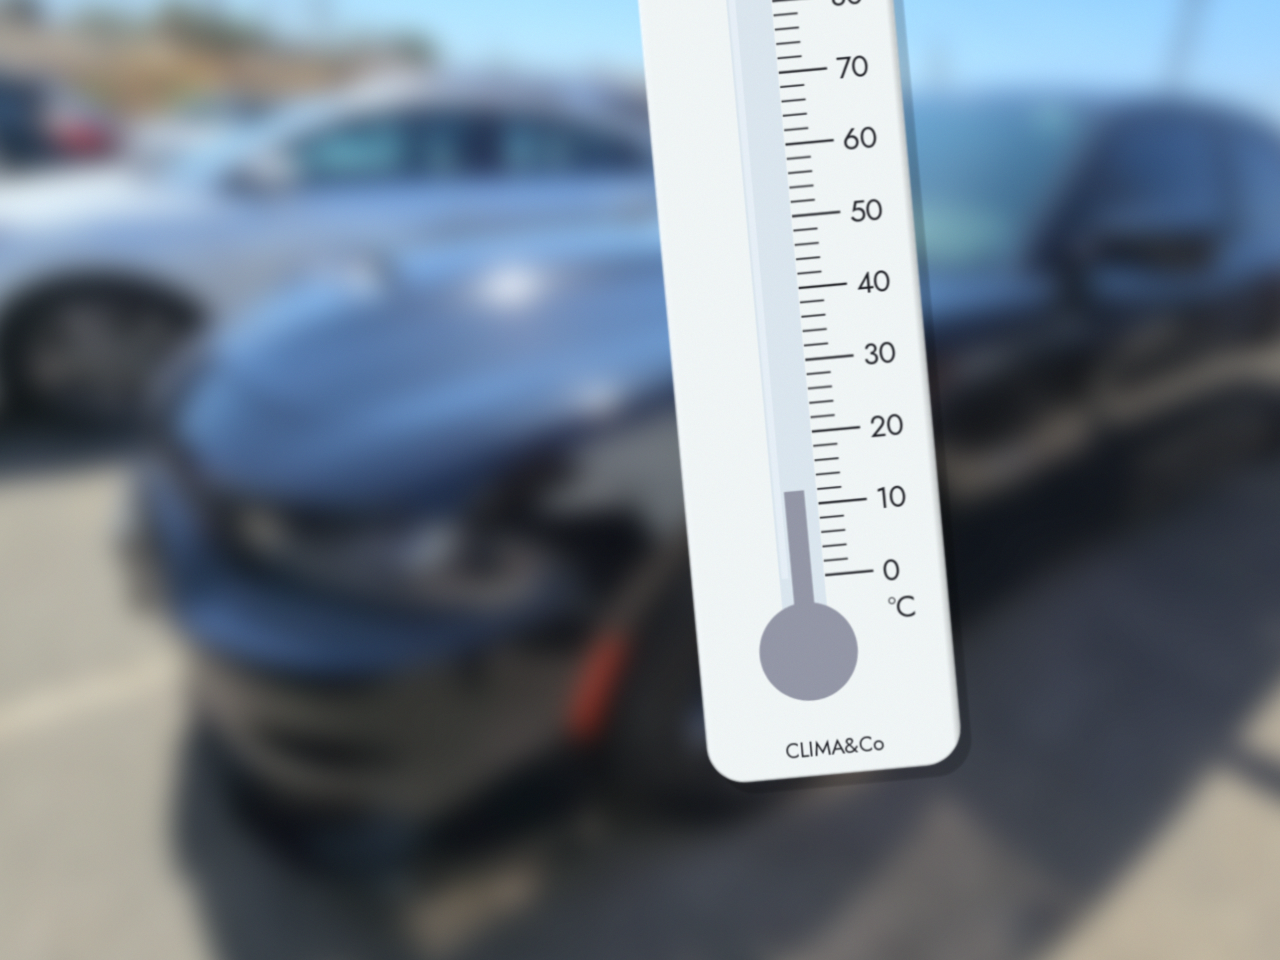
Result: 12,°C
